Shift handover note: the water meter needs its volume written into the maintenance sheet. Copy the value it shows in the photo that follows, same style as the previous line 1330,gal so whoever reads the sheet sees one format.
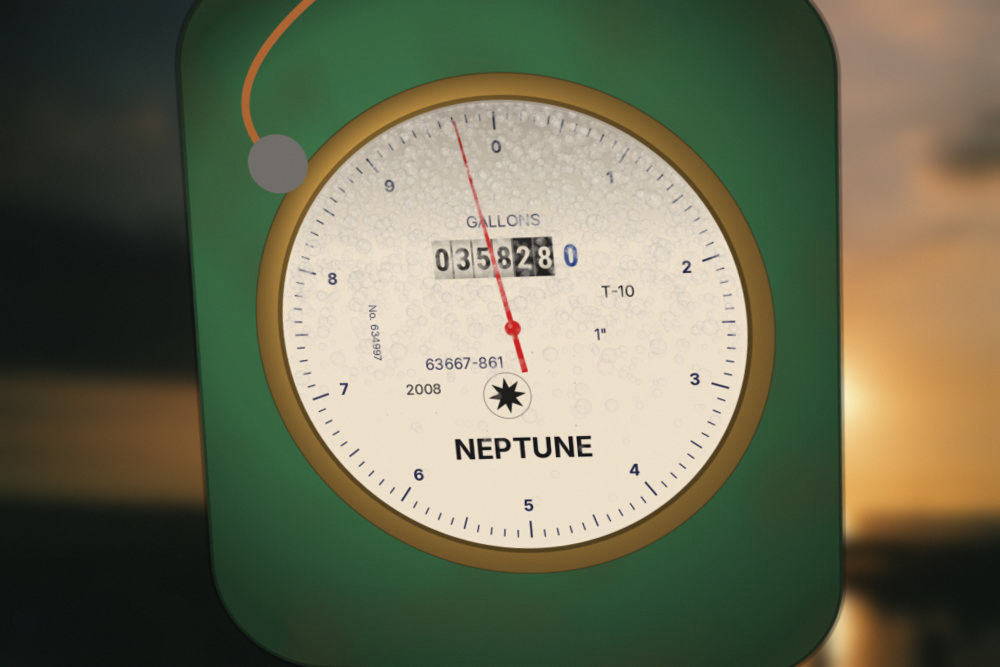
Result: 358279.7,gal
